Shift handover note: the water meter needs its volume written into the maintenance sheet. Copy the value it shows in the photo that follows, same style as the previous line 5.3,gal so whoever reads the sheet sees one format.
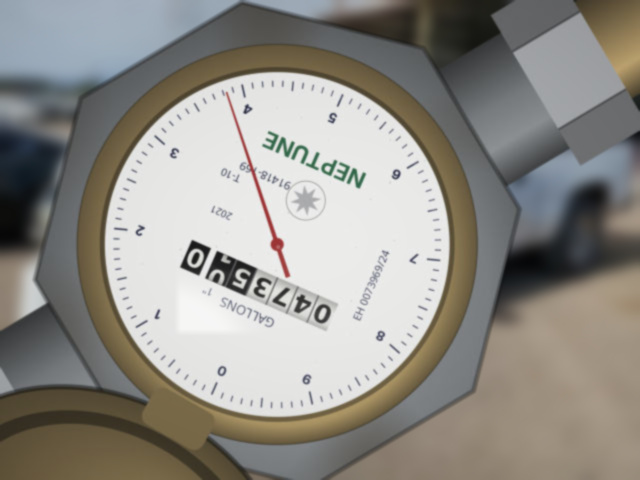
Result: 473503.8,gal
